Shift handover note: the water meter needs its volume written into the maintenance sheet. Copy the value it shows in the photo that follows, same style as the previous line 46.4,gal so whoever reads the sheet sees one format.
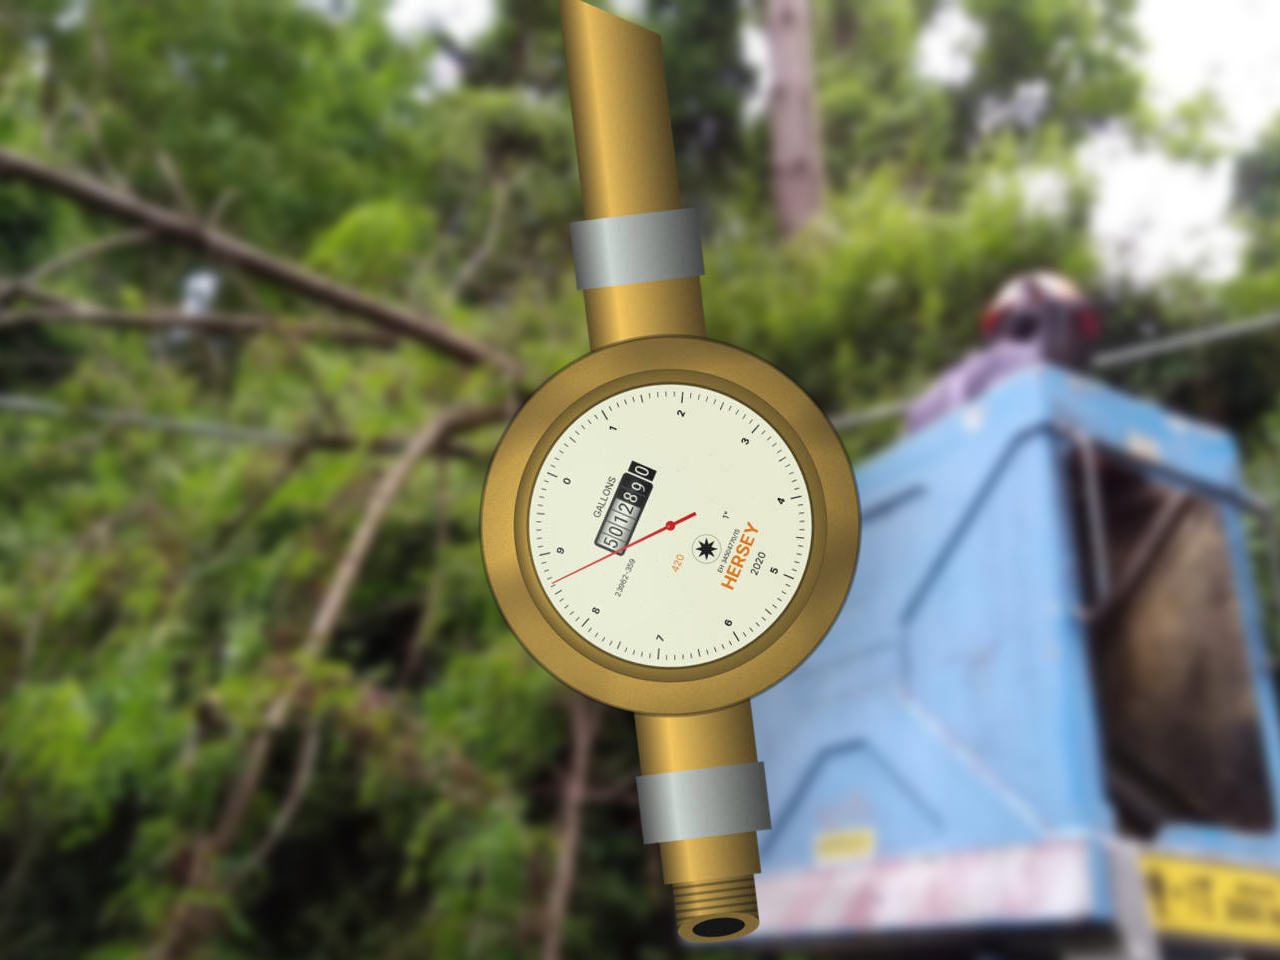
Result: 5012888.6,gal
